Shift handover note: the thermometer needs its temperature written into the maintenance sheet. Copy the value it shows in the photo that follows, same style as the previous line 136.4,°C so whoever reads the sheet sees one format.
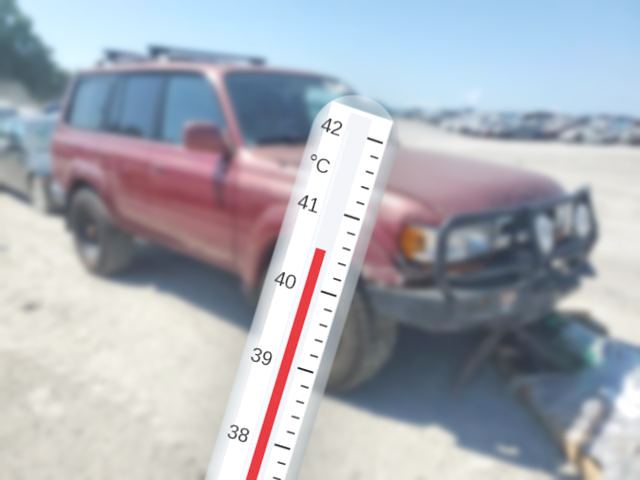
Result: 40.5,°C
